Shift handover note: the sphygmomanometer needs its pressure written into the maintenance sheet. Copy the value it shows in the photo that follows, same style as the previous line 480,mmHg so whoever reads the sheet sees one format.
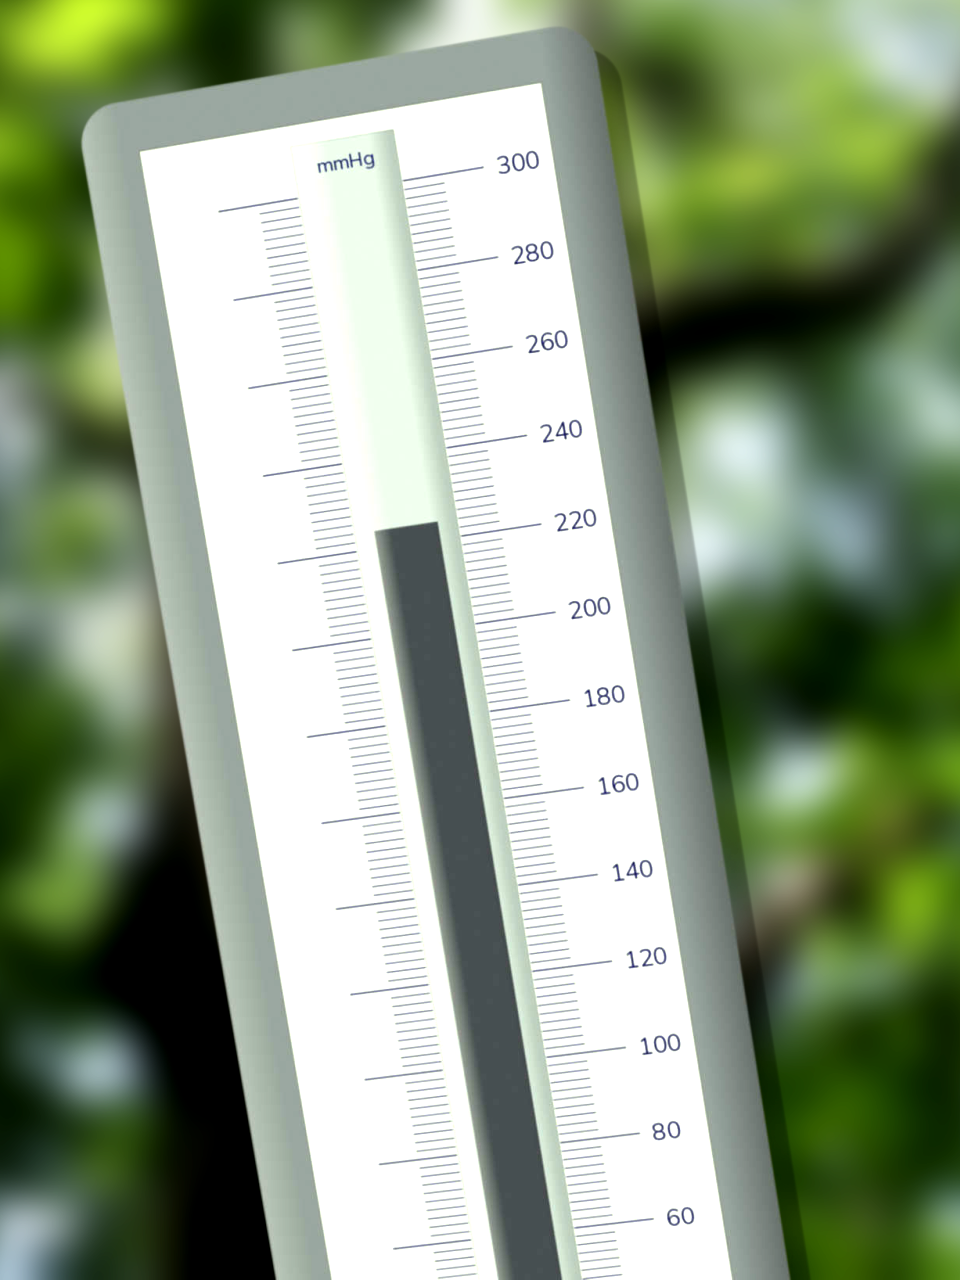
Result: 224,mmHg
